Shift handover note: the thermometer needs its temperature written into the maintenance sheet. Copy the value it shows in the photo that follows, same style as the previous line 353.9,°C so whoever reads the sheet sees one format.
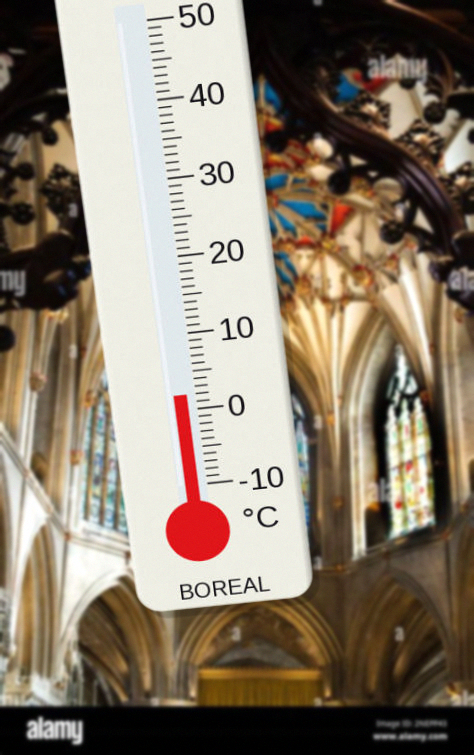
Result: 2,°C
